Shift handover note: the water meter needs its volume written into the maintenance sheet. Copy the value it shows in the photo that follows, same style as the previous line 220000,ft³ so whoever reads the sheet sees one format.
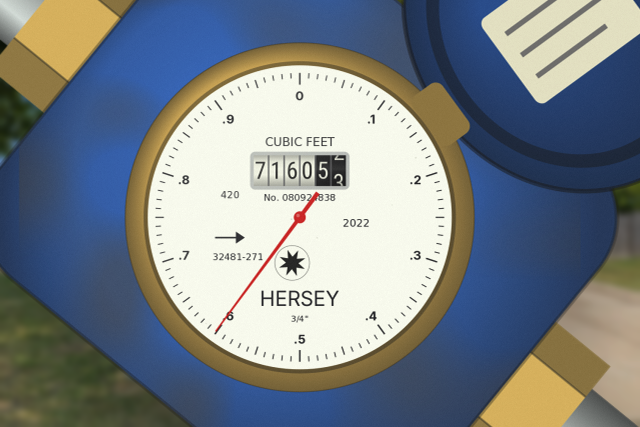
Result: 716052.60,ft³
